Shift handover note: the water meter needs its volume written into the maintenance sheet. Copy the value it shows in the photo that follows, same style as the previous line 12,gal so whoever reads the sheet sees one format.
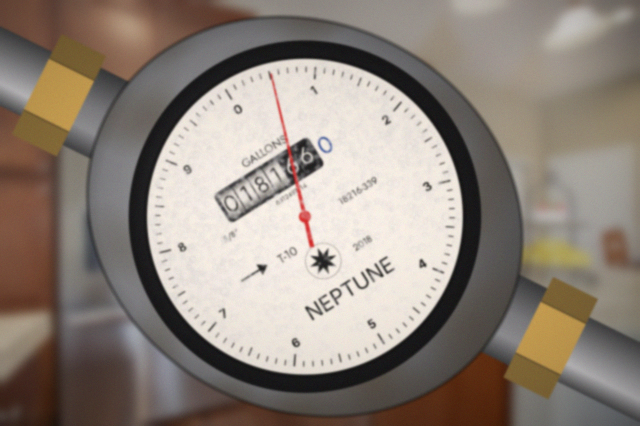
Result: 181660.5,gal
